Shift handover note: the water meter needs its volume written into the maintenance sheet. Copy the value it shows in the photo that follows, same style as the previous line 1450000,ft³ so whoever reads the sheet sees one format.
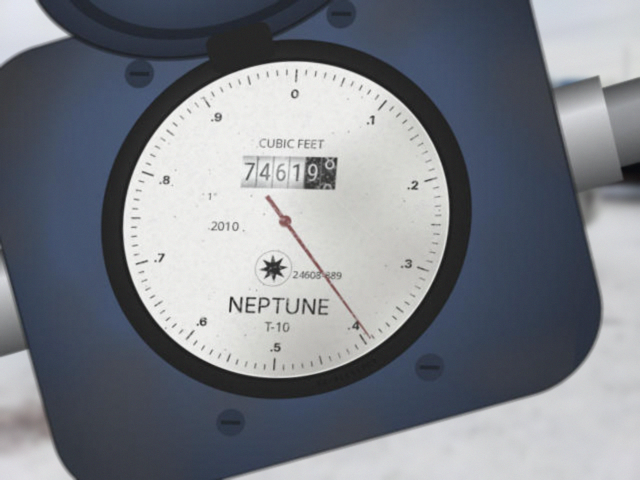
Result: 746198.39,ft³
